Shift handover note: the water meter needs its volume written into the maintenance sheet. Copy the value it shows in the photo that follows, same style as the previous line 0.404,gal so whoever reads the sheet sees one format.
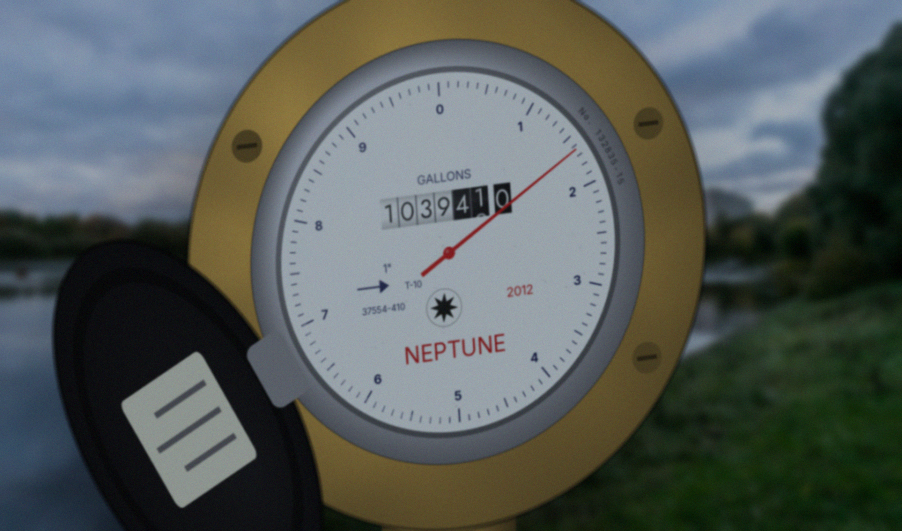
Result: 1039411.6,gal
